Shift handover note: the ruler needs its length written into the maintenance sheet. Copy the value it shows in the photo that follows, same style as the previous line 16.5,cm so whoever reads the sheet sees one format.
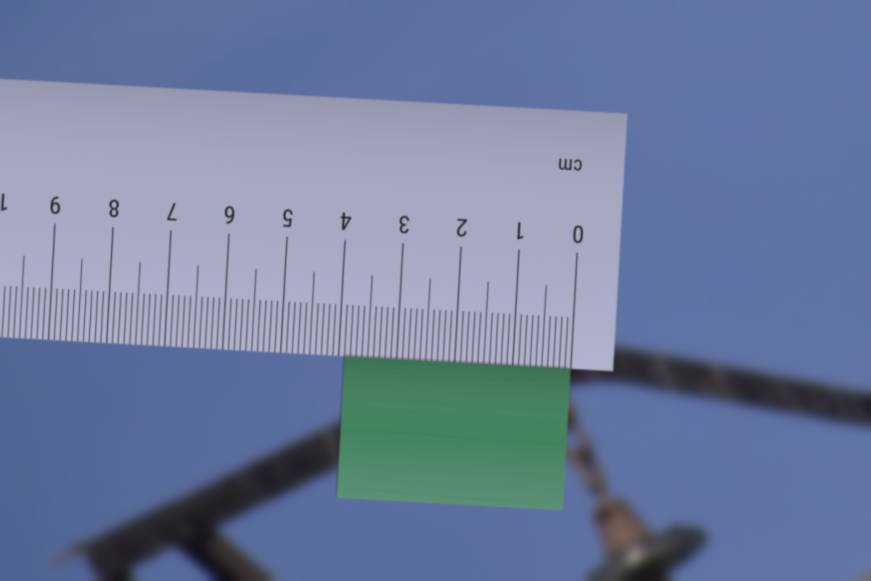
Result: 3.9,cm
